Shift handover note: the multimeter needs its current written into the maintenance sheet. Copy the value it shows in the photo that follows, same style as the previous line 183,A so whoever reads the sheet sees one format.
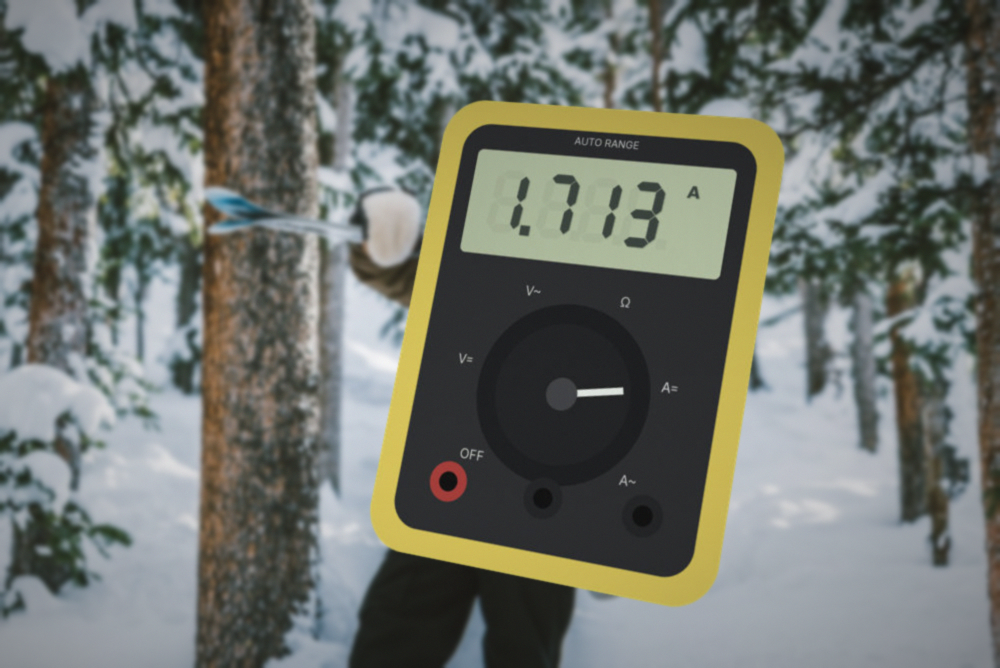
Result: 1.713,A
